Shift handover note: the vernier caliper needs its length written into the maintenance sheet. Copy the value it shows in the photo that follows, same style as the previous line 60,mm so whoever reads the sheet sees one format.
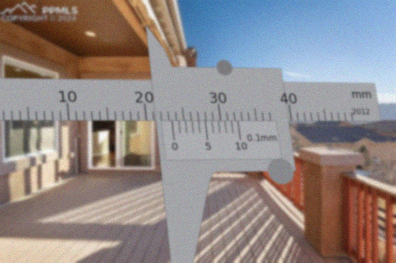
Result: 23.4,mm
